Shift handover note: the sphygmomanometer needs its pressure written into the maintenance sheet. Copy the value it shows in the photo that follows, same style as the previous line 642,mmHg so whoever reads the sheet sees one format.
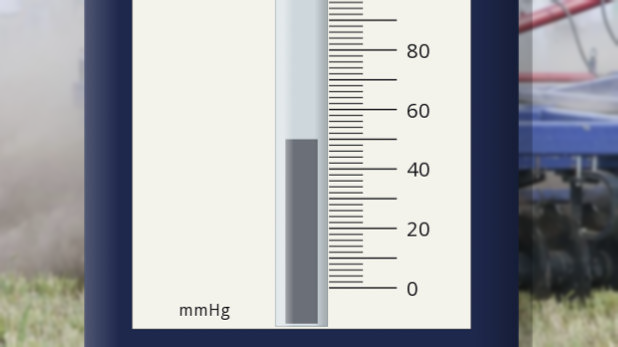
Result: 50,mmHg
